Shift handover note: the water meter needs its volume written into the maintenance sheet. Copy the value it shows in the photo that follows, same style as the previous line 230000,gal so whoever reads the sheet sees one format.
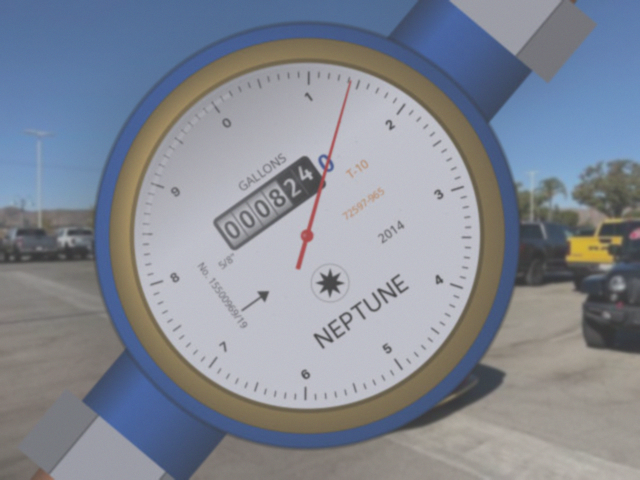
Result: 8241.4,gal
